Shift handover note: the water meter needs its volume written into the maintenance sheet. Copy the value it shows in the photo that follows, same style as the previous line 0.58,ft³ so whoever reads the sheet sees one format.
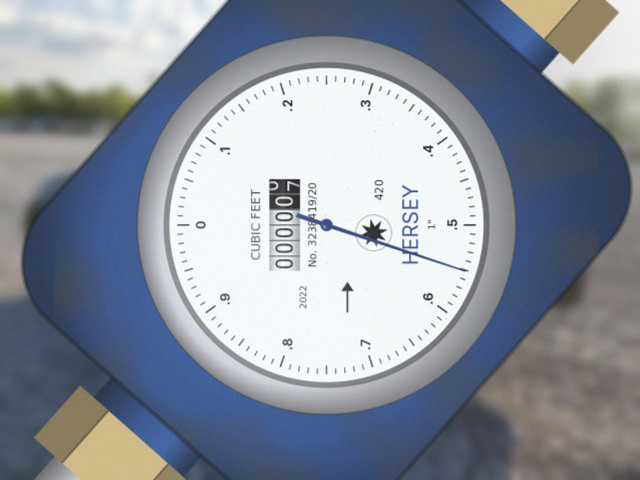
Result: 6.55,ft³
